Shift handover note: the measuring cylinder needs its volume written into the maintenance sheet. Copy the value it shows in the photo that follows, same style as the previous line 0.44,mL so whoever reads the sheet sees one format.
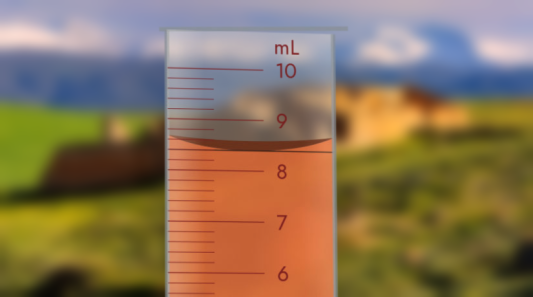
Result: 8.4,mL
